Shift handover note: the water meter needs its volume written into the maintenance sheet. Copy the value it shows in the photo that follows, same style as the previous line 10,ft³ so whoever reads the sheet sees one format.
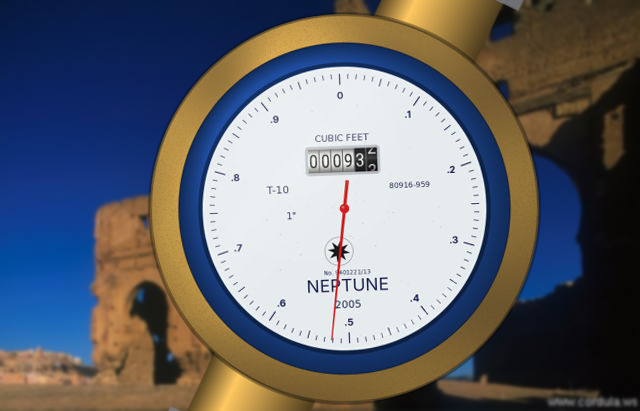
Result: 932.52,ft³
